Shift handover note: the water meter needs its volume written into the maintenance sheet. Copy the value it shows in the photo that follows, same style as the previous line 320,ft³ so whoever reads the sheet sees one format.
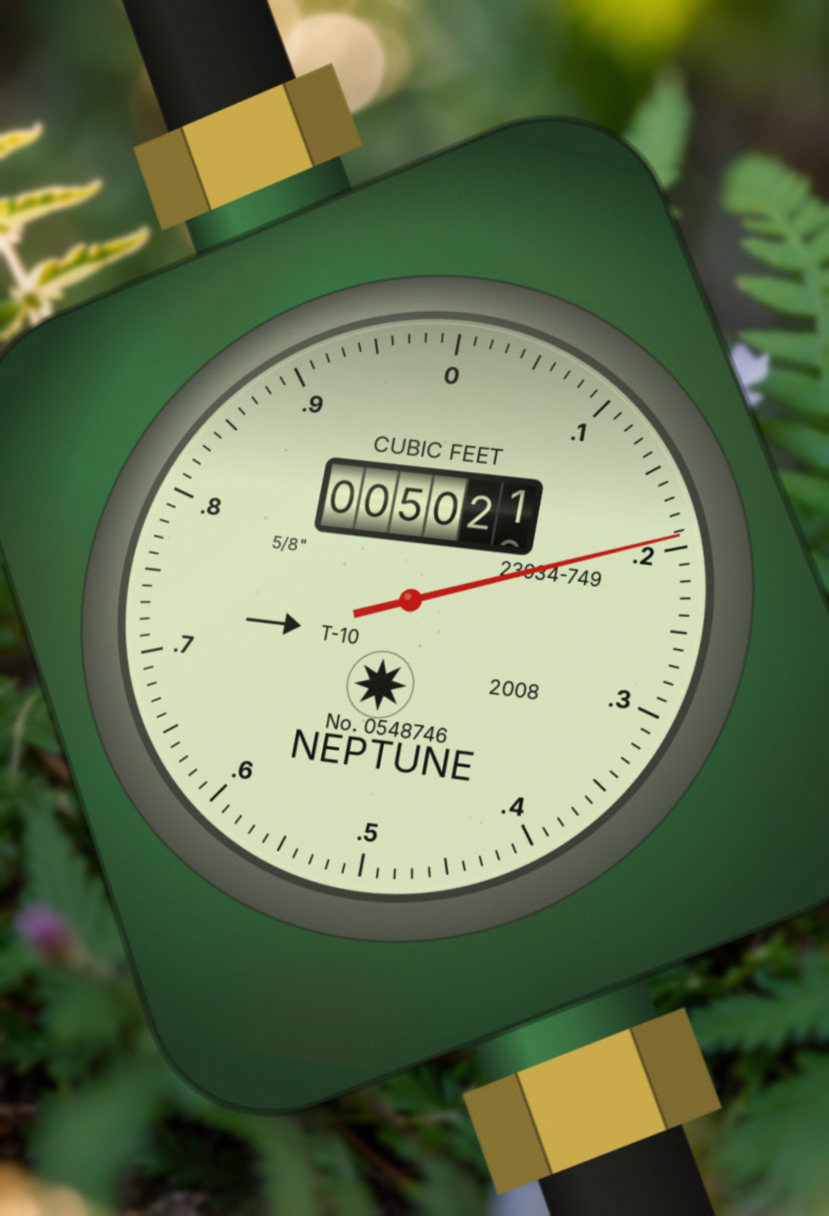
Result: 5021.19,ft³
